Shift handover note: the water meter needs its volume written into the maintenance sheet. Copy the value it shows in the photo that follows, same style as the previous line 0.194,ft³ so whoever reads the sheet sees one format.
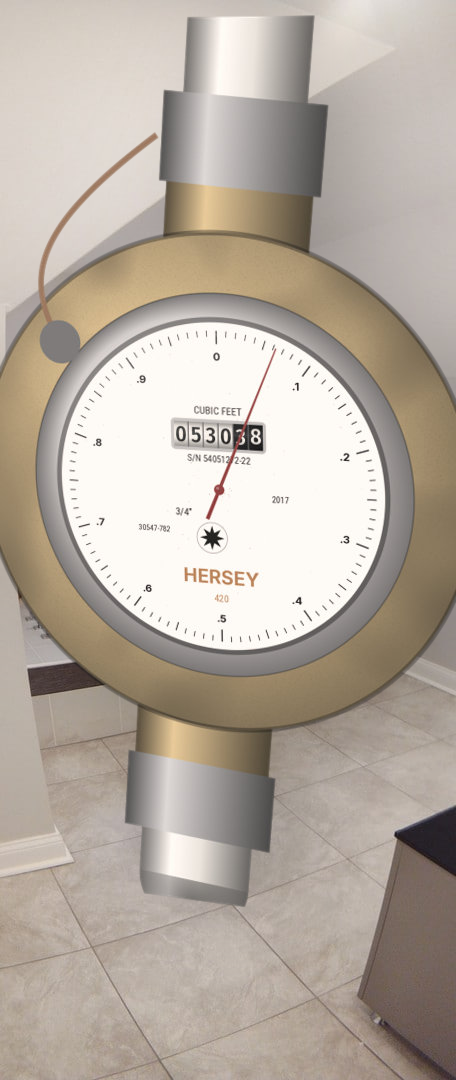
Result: 53038.06,ft³
